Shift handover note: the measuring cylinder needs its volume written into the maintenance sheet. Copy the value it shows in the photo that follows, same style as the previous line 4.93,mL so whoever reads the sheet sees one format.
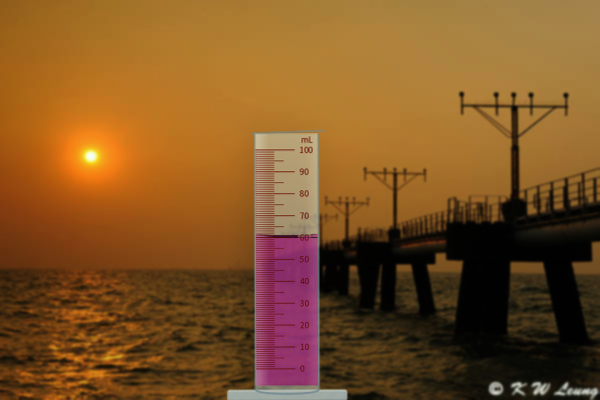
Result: 60,mL
